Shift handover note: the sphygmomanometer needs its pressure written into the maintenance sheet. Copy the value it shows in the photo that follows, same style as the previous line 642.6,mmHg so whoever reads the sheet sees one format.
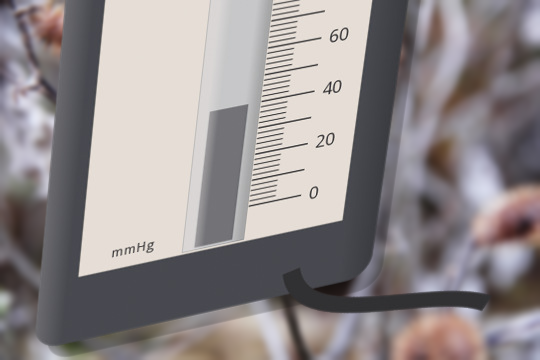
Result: 40,mmHg
